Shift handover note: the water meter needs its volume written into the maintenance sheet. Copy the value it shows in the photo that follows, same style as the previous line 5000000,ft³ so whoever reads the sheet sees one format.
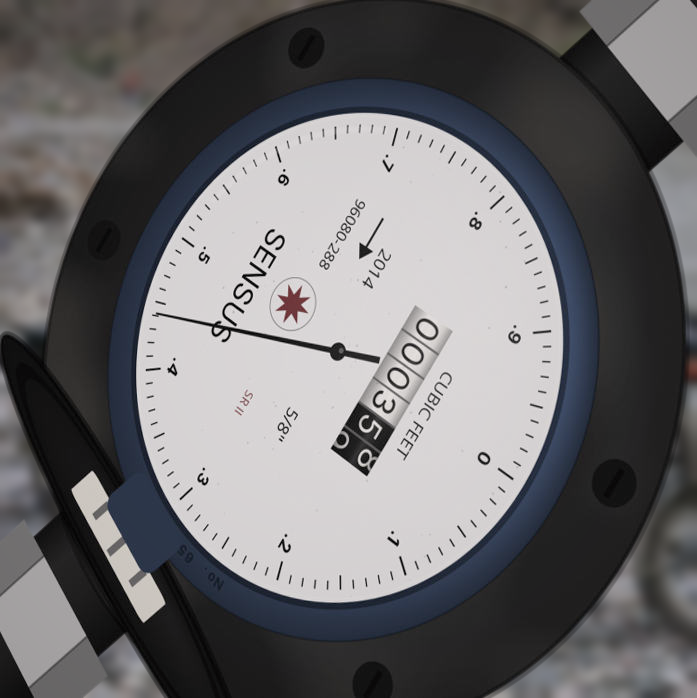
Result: 358.44,ft³
